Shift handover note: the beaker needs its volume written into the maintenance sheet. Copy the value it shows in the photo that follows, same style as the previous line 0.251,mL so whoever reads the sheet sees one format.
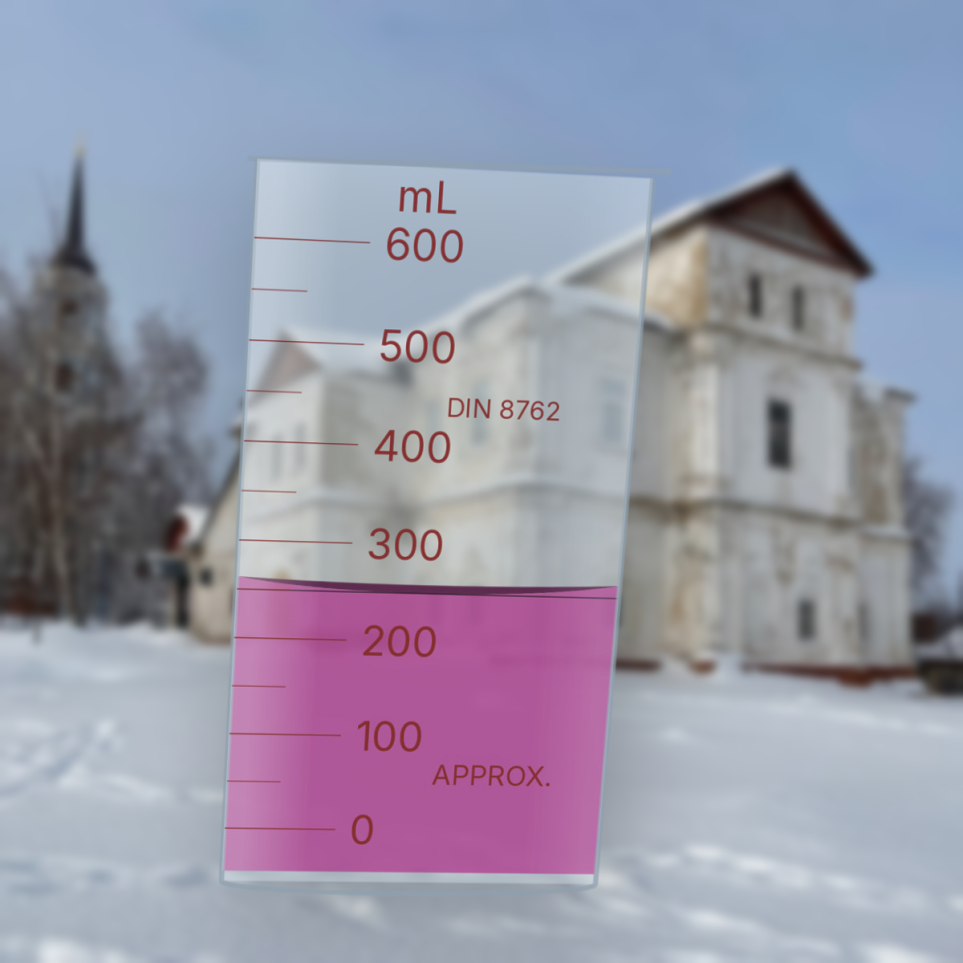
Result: 250,mL
